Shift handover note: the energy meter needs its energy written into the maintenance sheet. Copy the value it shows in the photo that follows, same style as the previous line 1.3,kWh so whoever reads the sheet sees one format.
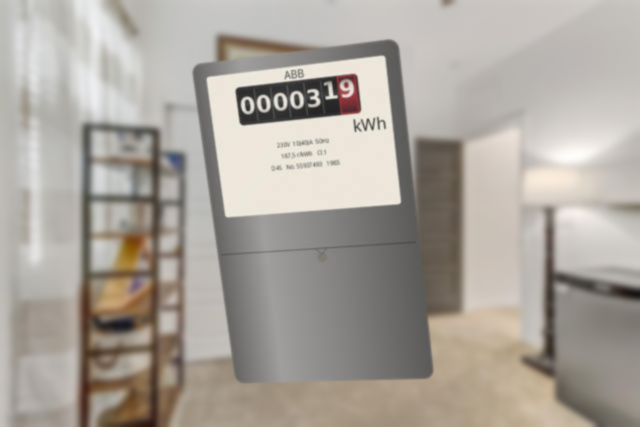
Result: 31.9,kWh
